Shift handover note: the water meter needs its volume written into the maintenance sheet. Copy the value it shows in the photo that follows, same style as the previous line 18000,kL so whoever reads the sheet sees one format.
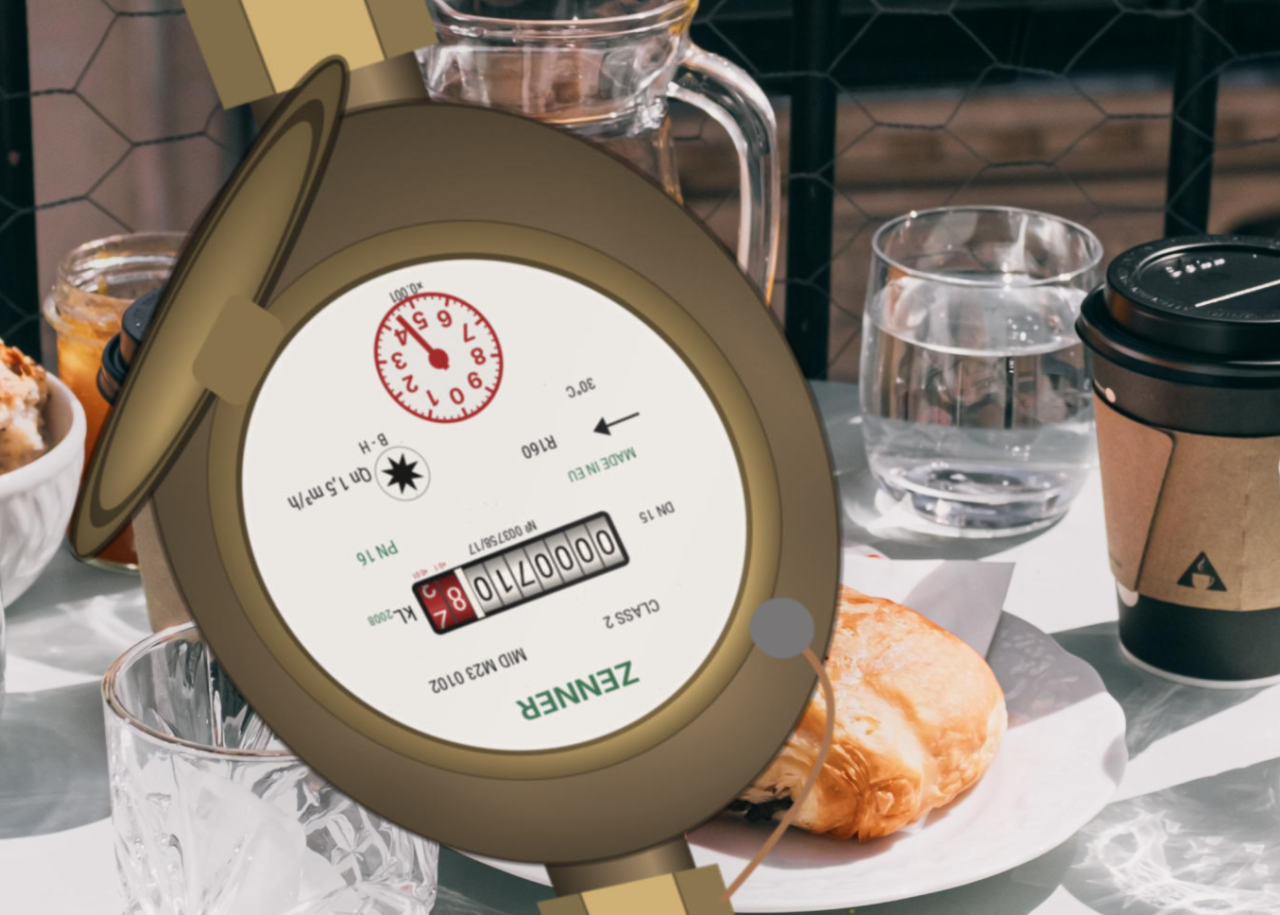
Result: 710.824,kL
